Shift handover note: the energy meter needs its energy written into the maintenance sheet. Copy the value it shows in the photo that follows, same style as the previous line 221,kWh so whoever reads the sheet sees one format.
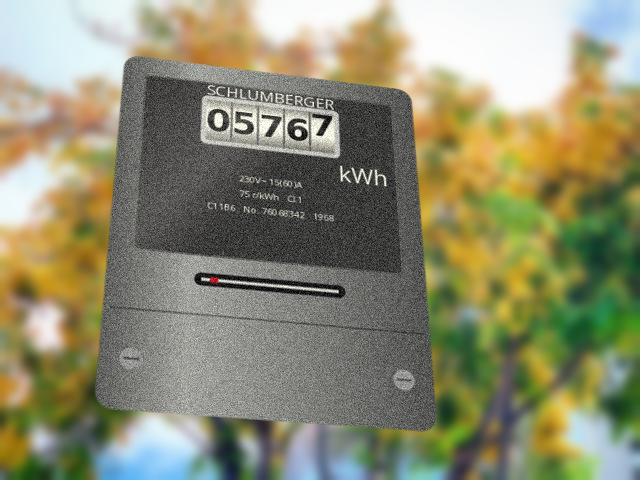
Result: 5767,kWh
